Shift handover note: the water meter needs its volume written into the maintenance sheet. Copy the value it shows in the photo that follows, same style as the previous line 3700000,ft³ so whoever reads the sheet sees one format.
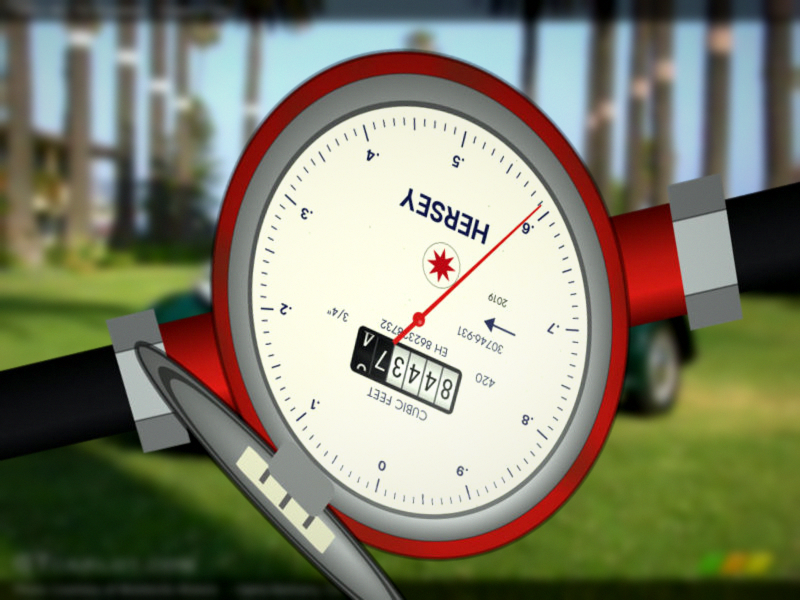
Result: 844373.59,ft³
